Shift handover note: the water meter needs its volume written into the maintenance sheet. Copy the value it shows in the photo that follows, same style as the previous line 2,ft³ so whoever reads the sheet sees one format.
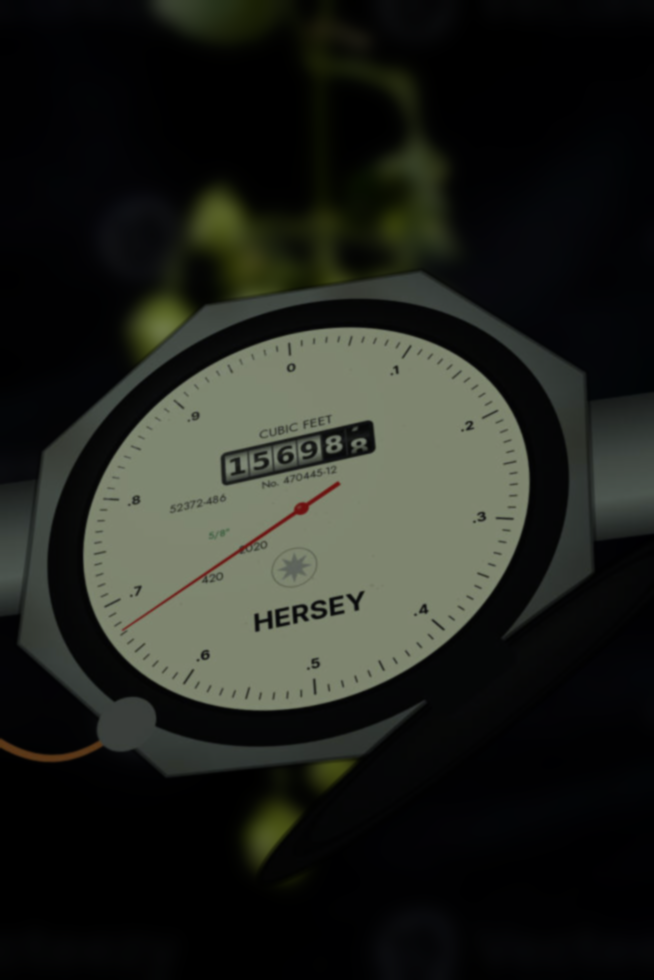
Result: 156987.67,ft³
